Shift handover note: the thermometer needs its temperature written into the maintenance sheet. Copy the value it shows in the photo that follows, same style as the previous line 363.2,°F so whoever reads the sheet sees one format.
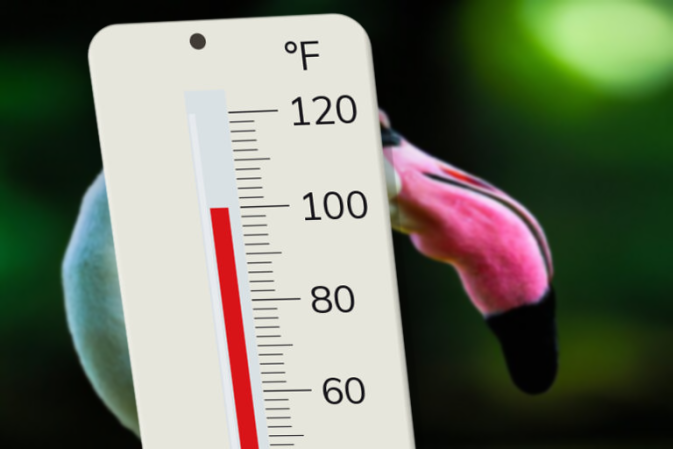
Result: 100,°F
